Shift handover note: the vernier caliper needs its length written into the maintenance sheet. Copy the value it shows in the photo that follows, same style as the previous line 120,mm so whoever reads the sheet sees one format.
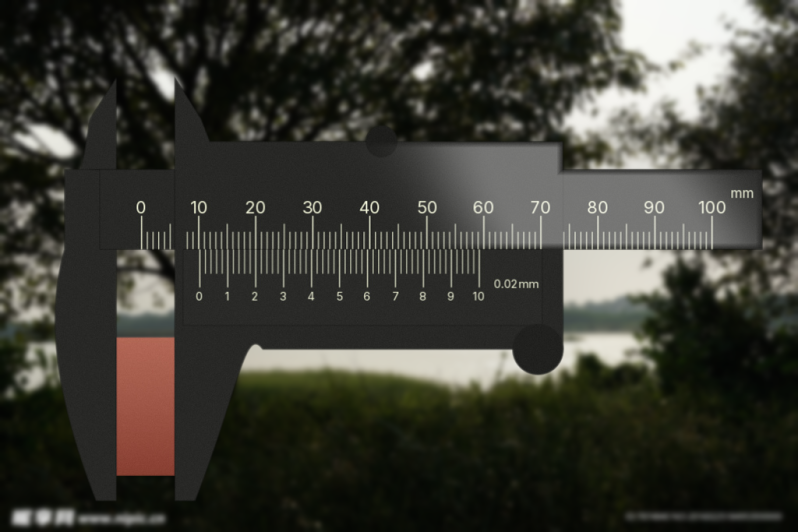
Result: 10.2,mm
